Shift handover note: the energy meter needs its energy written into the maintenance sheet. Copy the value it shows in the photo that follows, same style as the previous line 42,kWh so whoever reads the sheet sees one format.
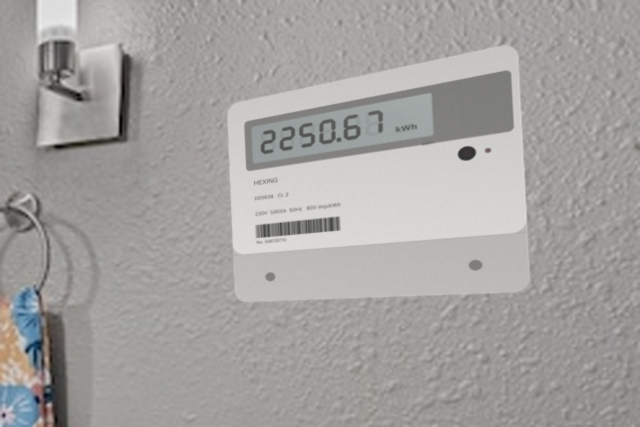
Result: 2250.67,kWh
